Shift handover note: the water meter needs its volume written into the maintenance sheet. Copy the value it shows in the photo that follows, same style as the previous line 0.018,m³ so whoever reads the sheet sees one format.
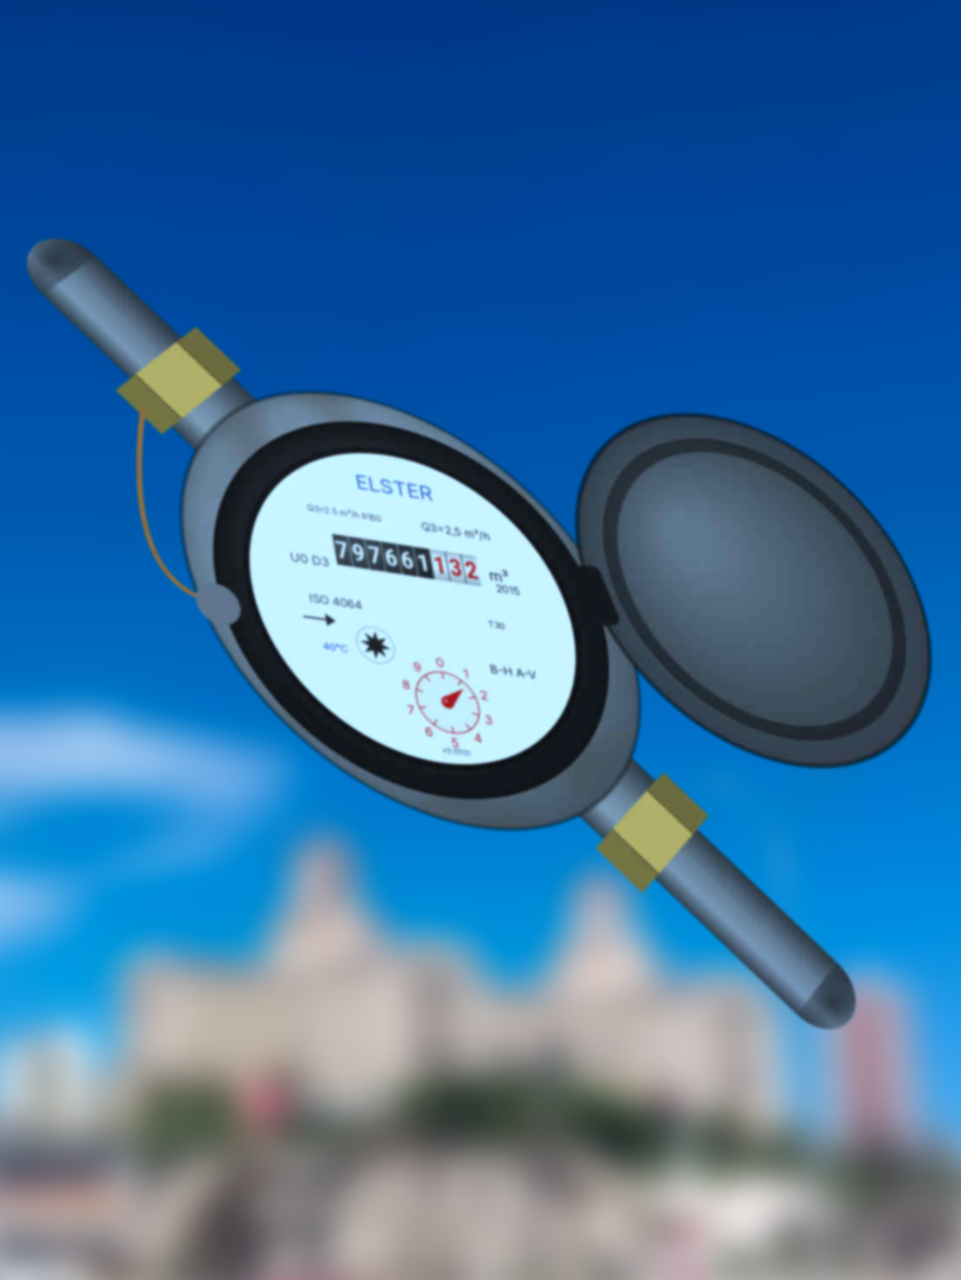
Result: 797661.1321,m³
